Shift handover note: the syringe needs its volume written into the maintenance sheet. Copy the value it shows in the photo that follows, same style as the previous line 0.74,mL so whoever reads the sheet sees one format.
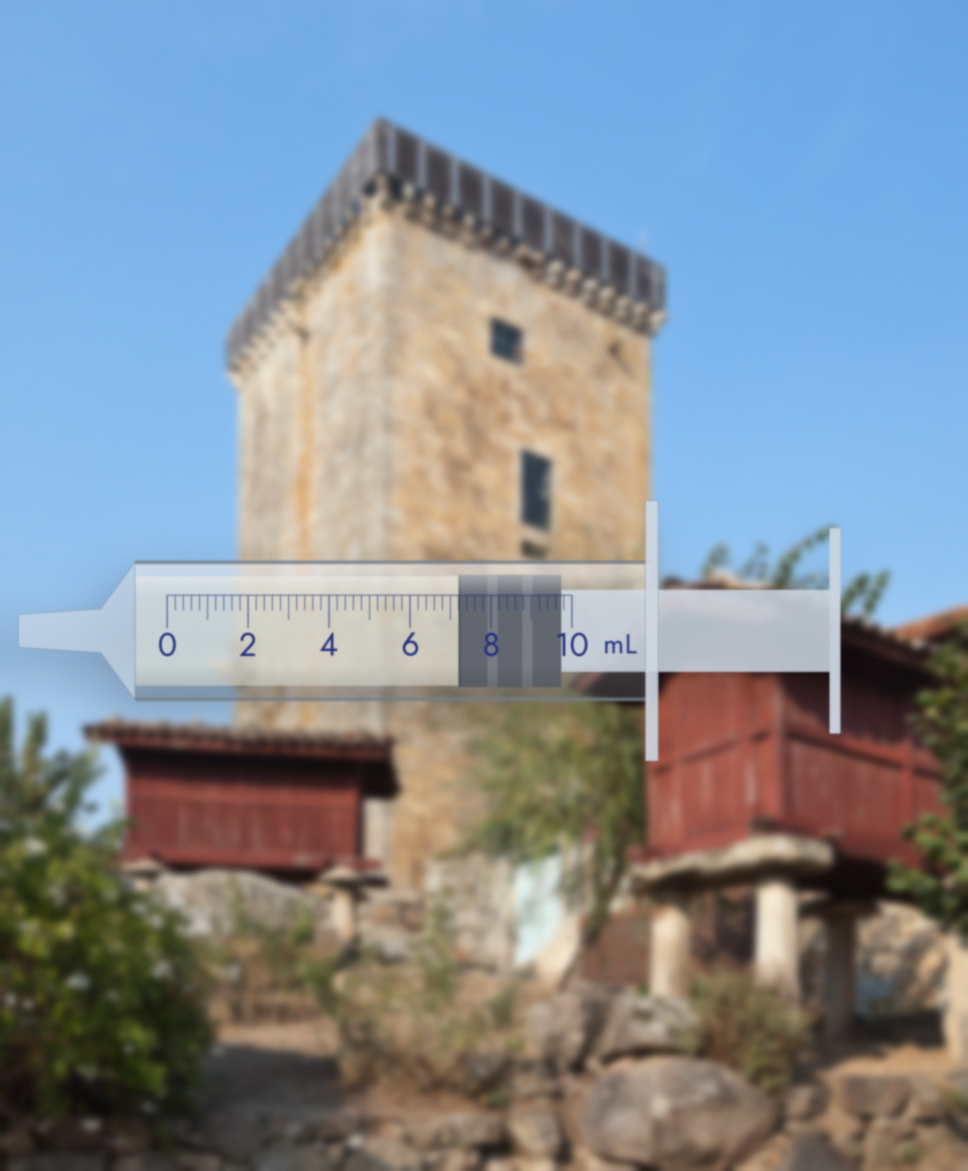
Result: 7.2,mL
